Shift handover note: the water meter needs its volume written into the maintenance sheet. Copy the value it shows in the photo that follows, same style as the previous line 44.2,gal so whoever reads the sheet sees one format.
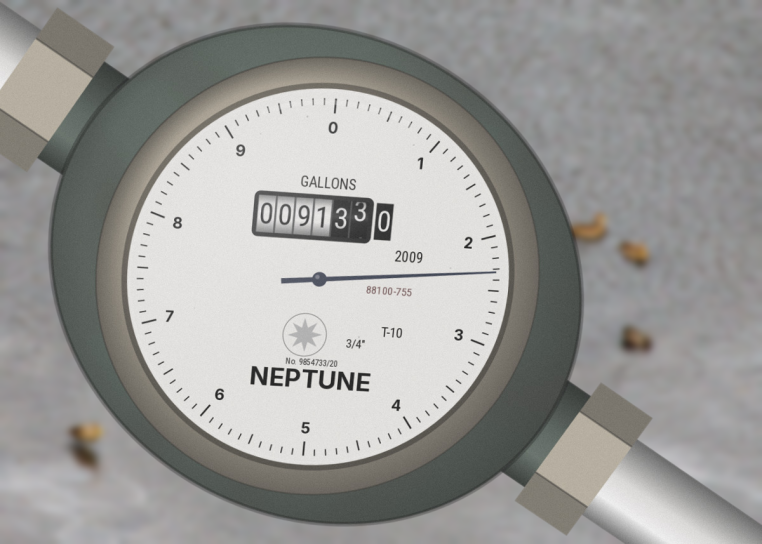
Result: 91332.3,gal
